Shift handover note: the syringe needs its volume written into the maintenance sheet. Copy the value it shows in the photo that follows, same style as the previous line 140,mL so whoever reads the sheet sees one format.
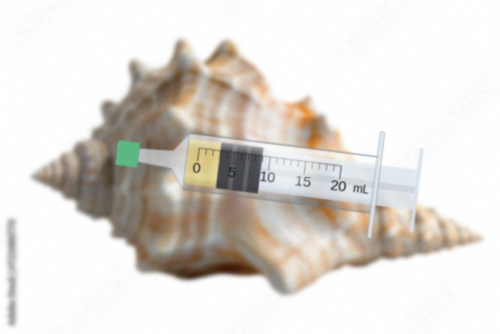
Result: 3,mL
